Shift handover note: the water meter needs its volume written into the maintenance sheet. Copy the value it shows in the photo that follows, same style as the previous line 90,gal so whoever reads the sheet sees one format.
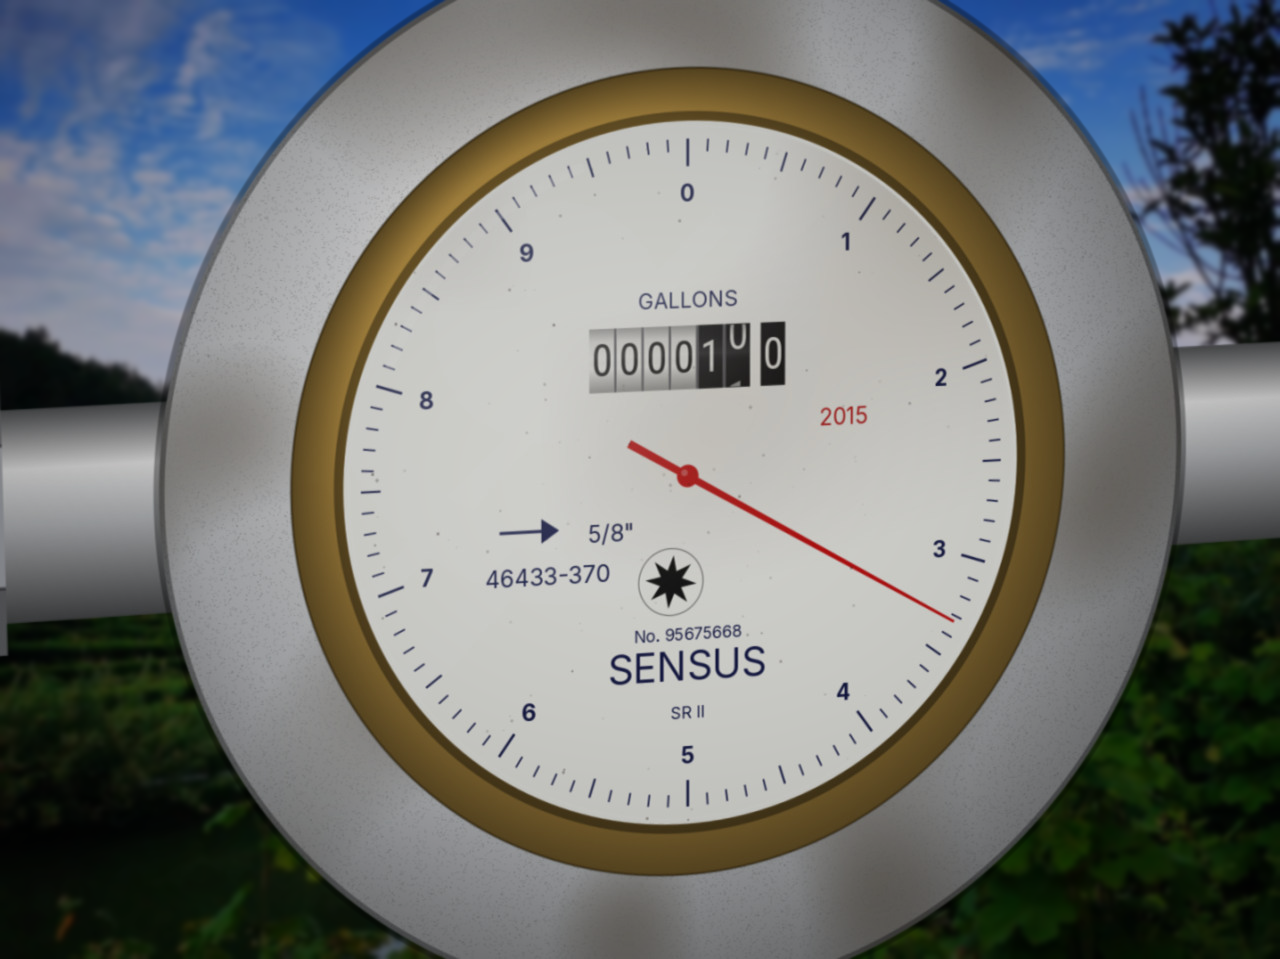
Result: 103.3,gal
